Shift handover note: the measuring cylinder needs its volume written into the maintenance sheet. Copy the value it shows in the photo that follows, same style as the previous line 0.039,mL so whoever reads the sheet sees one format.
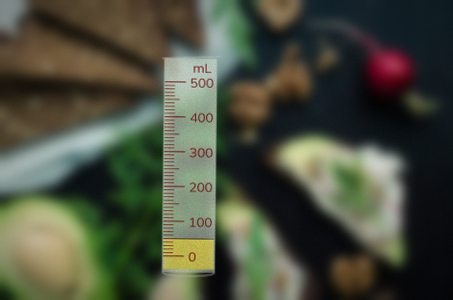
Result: 50,mL
